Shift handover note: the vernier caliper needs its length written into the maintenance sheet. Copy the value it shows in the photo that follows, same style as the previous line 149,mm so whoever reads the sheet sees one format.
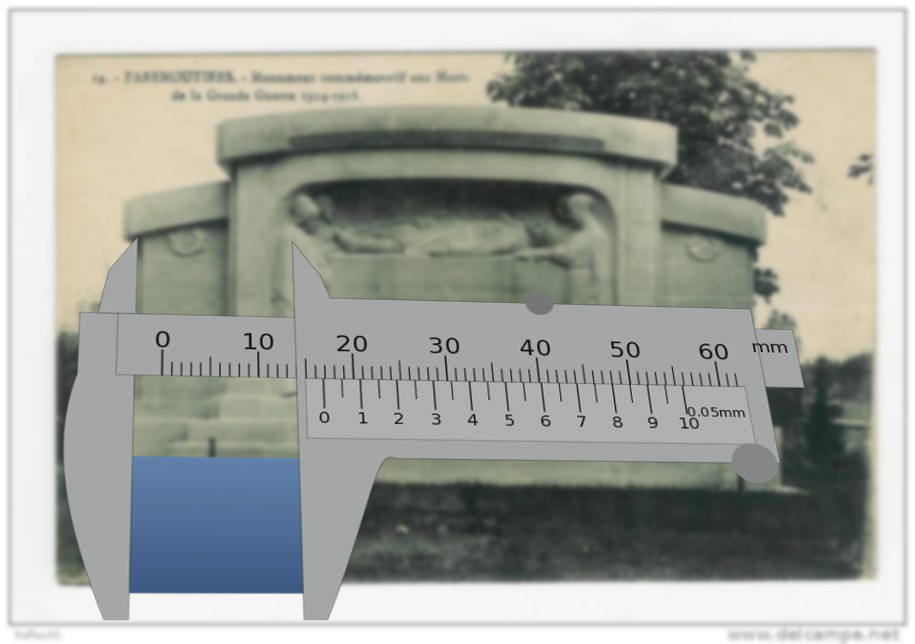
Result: 16.8,mm
